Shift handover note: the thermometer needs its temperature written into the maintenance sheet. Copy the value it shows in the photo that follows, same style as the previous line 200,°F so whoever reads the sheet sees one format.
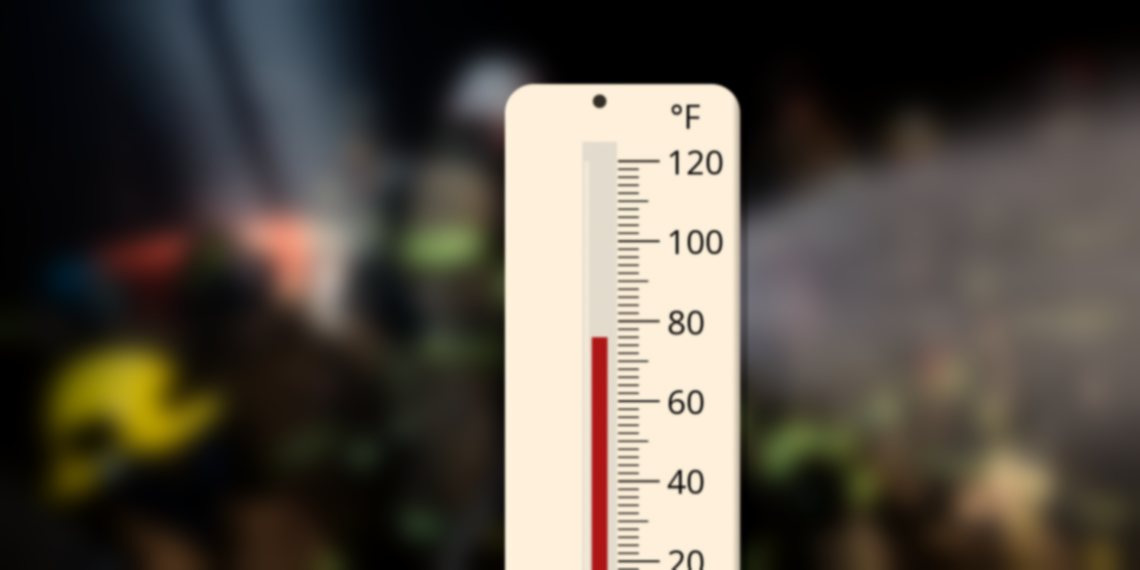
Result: 76,°F
